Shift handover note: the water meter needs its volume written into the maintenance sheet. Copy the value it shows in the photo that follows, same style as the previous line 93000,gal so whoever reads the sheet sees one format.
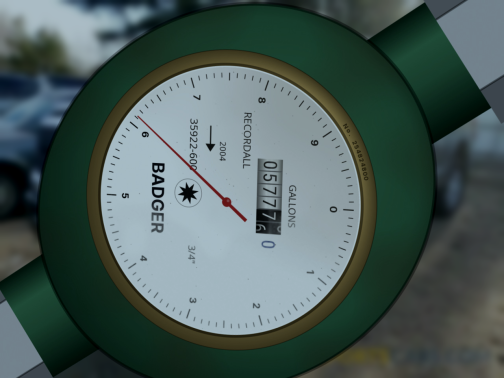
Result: 577756.1,gal
